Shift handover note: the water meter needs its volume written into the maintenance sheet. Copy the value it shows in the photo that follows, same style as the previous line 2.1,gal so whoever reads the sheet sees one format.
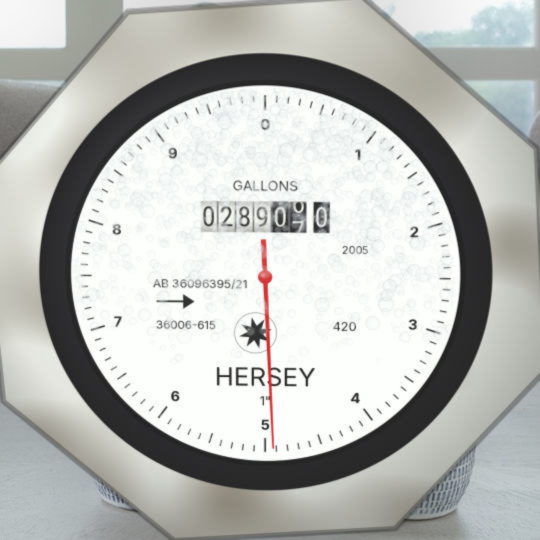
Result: 289064.9,gal
